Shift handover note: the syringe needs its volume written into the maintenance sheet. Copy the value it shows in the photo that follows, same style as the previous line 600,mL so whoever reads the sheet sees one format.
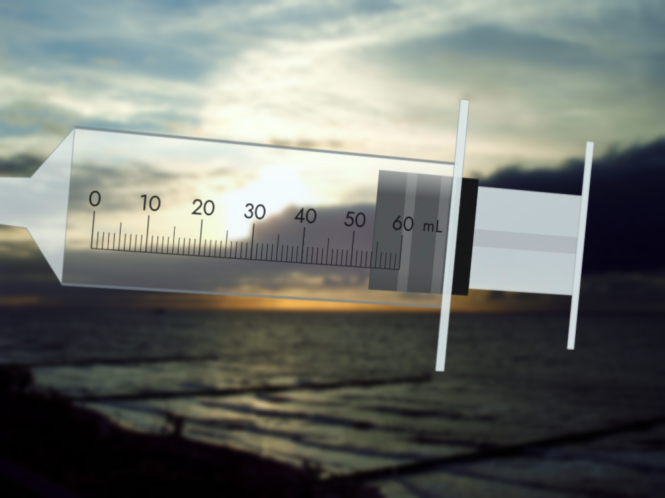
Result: 54,mL
